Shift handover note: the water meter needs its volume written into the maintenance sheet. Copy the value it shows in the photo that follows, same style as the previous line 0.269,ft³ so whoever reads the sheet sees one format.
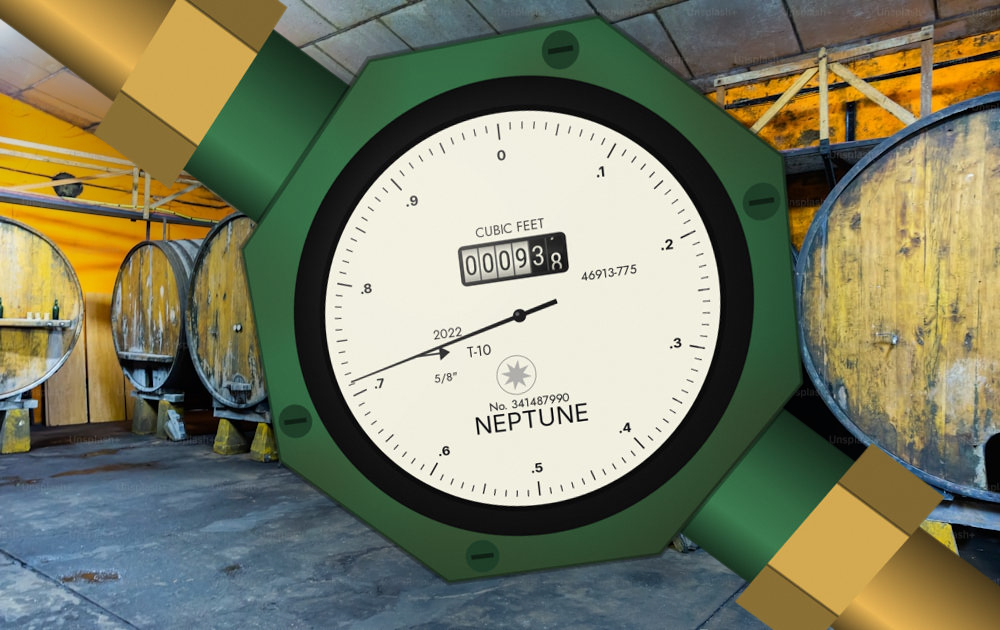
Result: 937.71,ft³
